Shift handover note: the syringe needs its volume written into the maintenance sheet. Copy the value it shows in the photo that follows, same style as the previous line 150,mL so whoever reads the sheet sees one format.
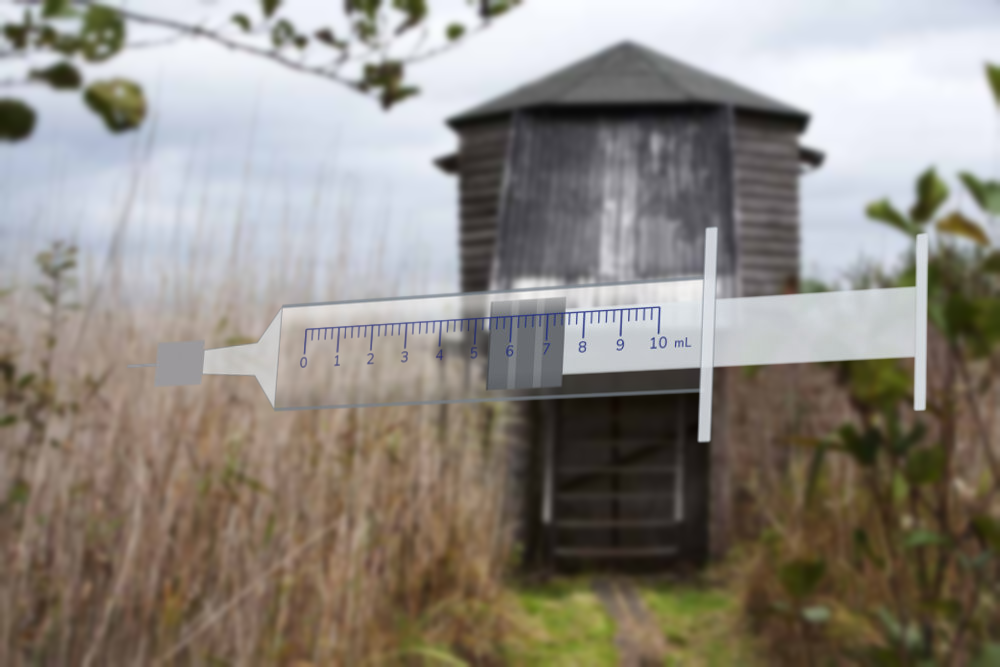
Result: 5.4,mL
